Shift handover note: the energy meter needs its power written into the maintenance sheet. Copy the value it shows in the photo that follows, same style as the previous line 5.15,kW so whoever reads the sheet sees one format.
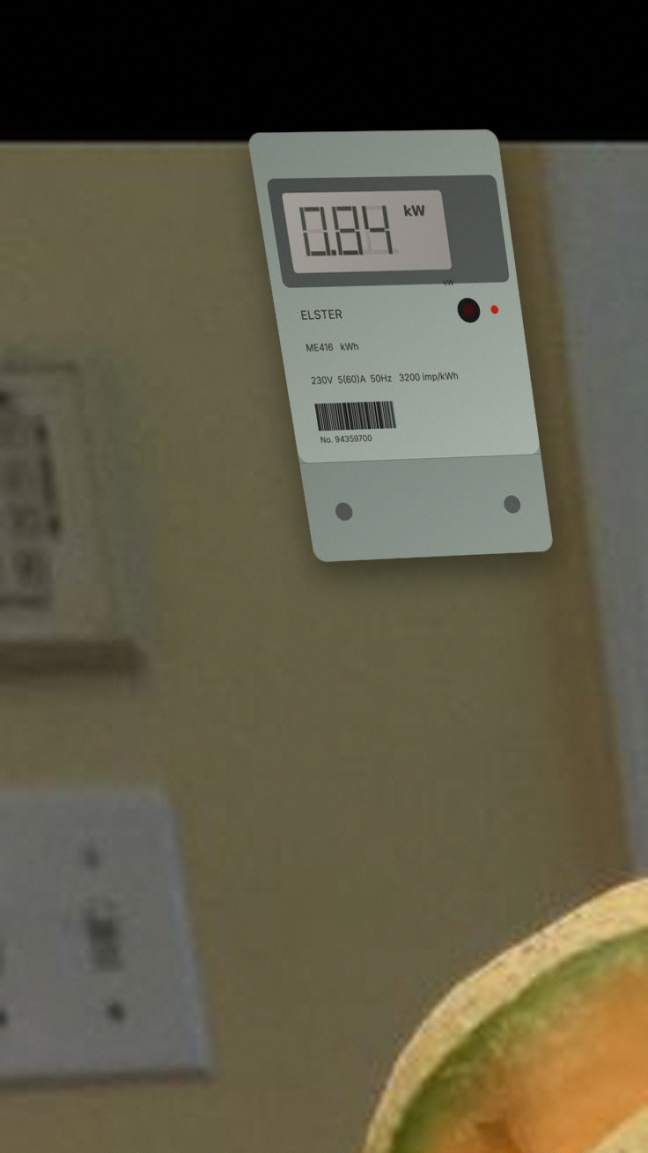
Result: 0.84,kW
